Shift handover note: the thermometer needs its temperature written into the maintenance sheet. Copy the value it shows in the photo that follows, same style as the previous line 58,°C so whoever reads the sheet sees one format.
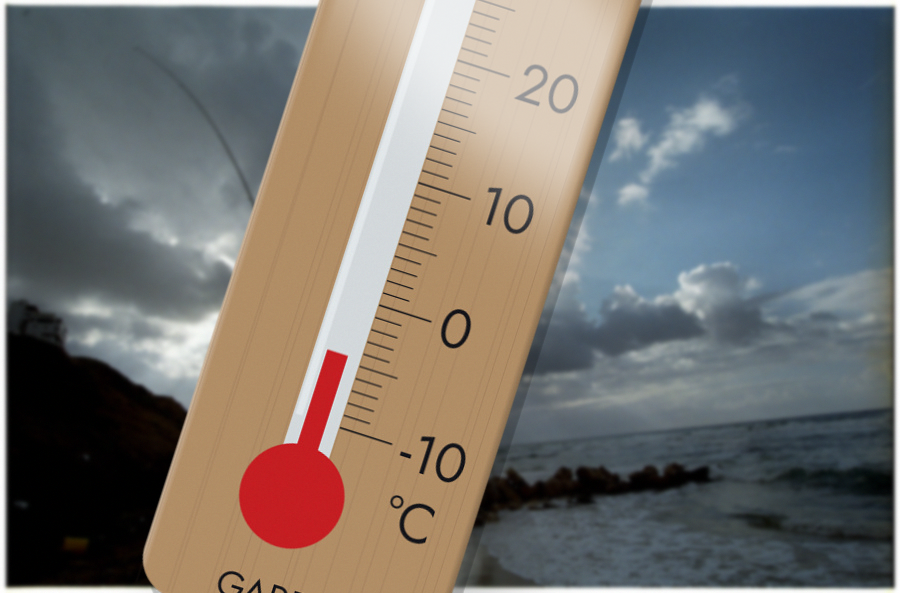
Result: -4.5,°C
